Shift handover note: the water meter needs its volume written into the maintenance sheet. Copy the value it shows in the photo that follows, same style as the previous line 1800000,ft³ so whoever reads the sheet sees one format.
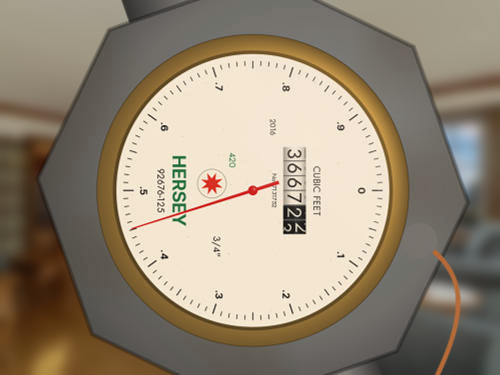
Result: 366722.45,ft³
